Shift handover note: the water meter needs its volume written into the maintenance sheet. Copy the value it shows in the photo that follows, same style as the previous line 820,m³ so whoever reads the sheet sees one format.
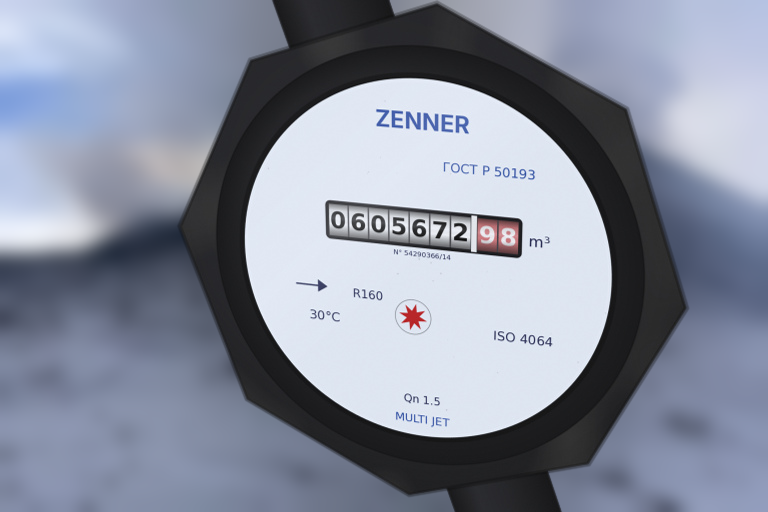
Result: 605672.98,m³
